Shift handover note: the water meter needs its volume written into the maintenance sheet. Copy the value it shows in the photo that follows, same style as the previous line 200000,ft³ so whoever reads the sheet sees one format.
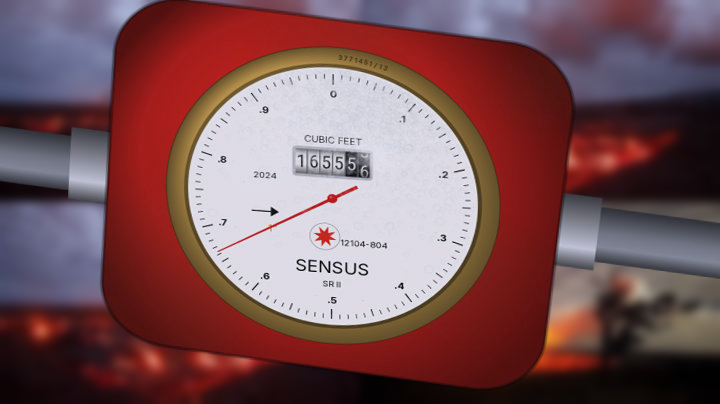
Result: 165555.66,ft³
